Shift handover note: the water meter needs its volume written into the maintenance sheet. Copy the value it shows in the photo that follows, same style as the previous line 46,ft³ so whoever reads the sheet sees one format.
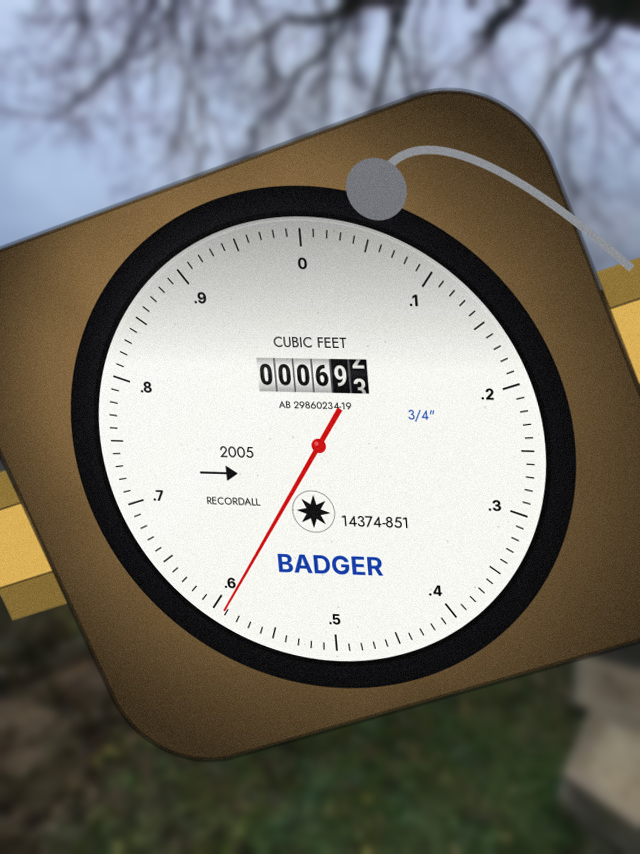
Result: 692.59,ft³
